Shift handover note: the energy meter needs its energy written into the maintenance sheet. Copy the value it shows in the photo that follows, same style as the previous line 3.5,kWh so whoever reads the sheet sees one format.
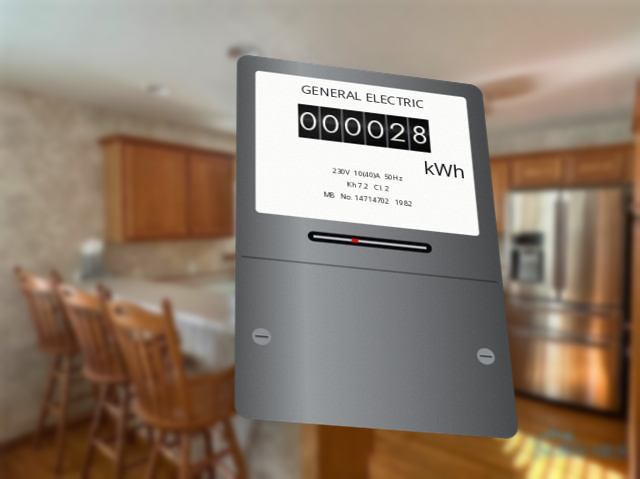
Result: 28,kWh
